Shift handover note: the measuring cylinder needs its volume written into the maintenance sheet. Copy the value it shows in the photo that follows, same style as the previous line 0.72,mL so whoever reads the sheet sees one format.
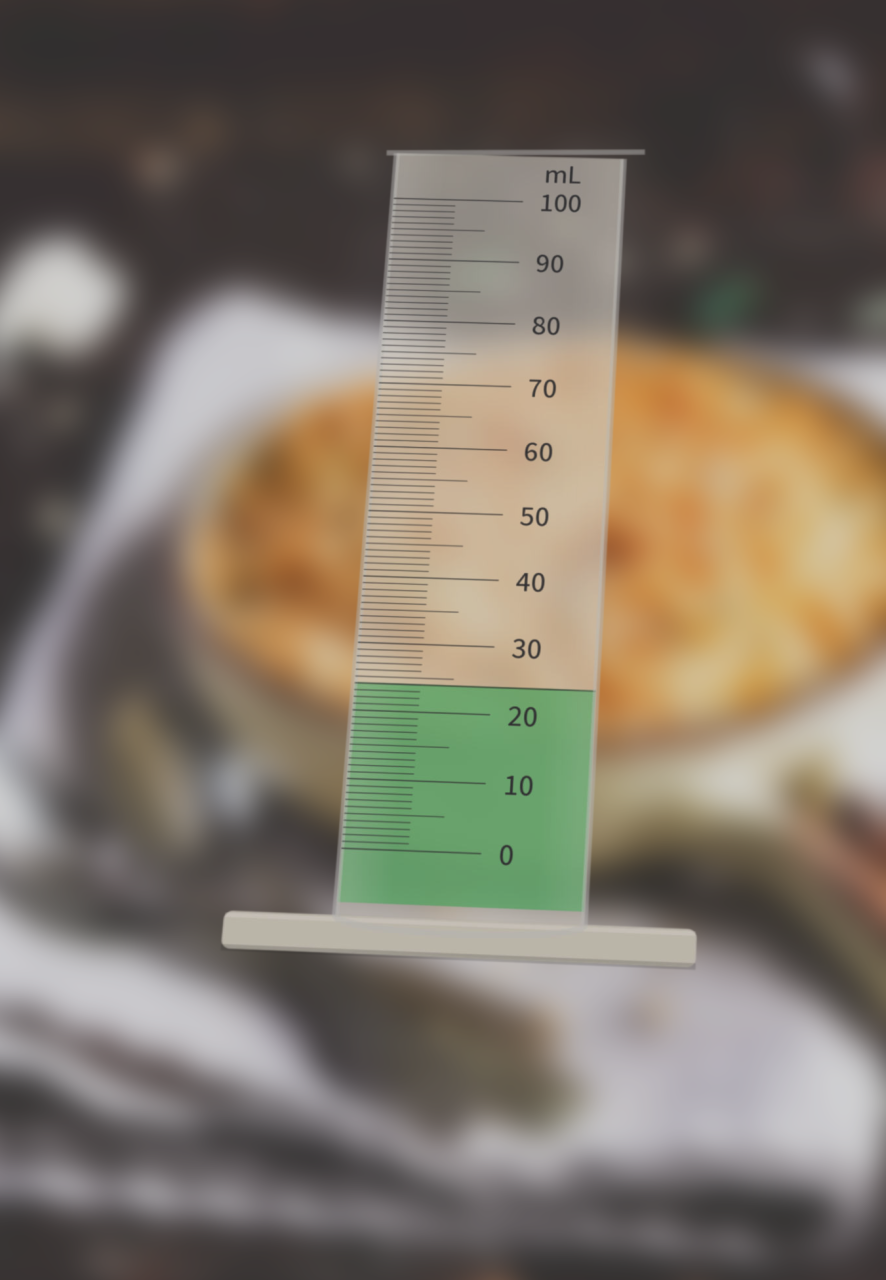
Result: 24,mL
